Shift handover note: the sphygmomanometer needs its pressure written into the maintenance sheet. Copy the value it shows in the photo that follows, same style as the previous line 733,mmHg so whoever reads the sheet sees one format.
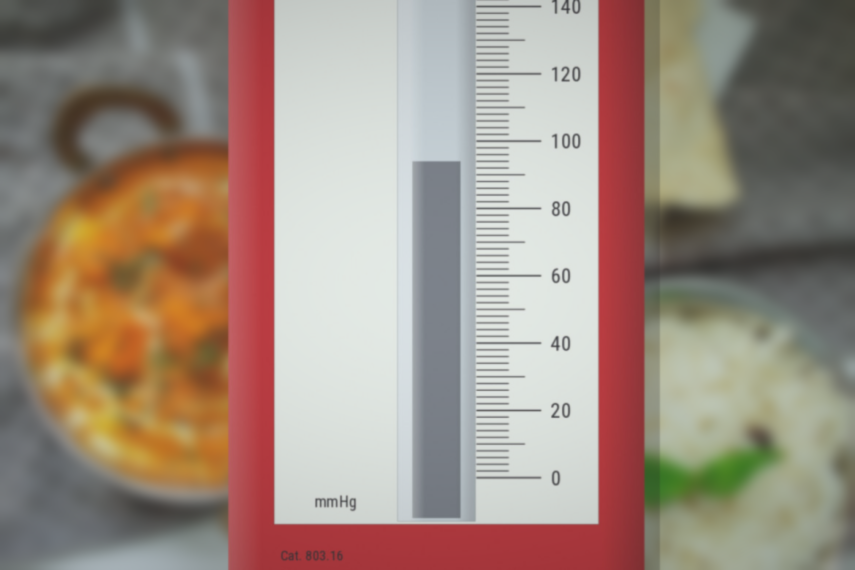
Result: 94,mmHg
